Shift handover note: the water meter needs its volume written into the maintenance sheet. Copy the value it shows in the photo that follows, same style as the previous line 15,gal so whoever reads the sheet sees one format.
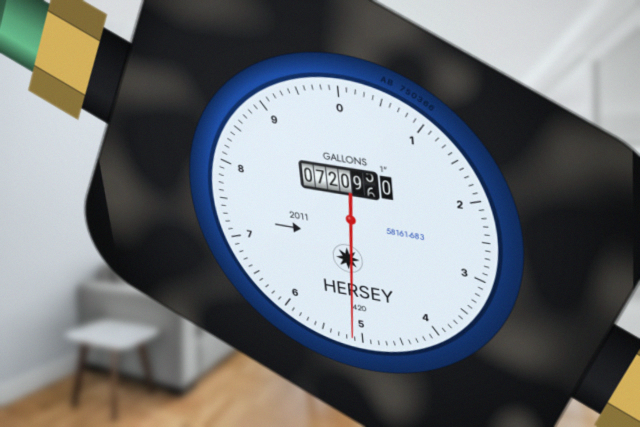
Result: 720955.1,gal
